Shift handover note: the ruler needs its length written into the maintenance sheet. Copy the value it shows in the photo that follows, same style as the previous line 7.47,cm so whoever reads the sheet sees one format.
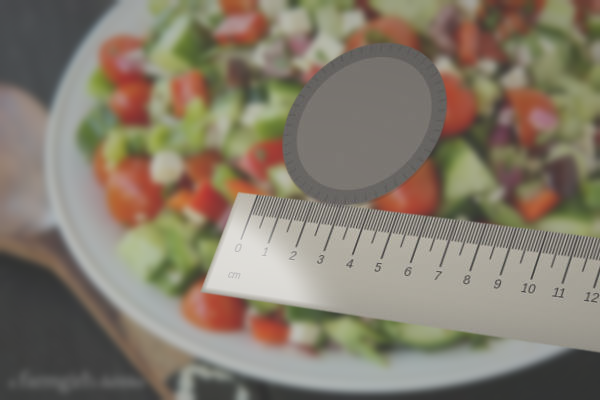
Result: 5.5,cm
